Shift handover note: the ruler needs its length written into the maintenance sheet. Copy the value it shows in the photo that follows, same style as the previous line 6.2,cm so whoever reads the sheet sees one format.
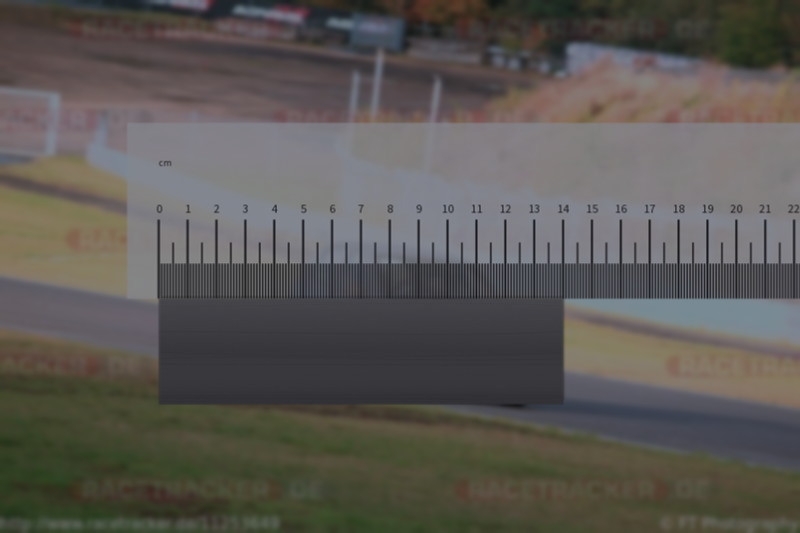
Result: 14,cm
